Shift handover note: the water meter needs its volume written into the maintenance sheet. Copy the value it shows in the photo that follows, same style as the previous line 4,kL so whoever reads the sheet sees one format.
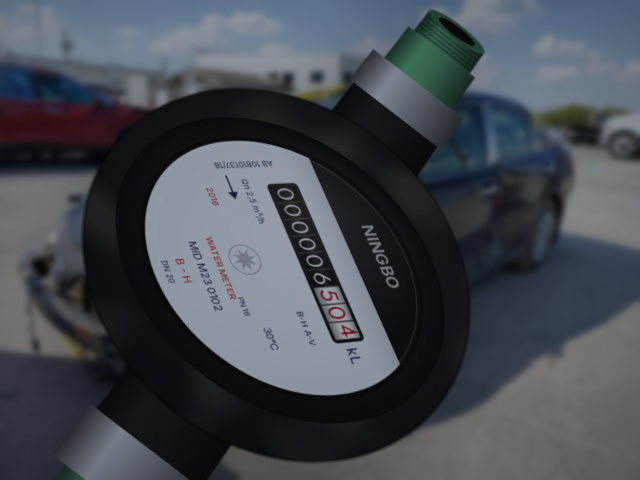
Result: 6.504,kL
